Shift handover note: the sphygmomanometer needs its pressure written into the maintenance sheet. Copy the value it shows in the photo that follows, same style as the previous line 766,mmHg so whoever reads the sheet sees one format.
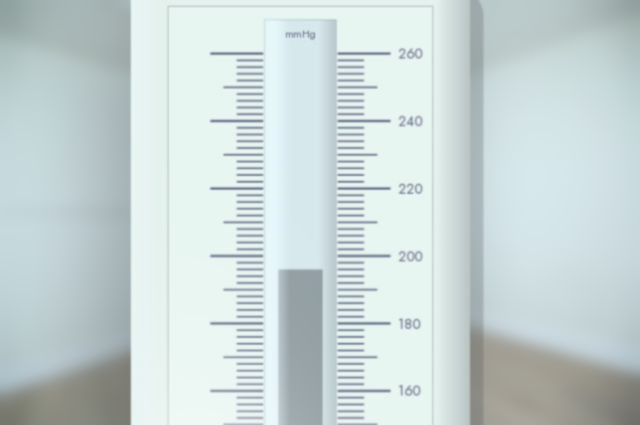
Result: 196,mmHg
